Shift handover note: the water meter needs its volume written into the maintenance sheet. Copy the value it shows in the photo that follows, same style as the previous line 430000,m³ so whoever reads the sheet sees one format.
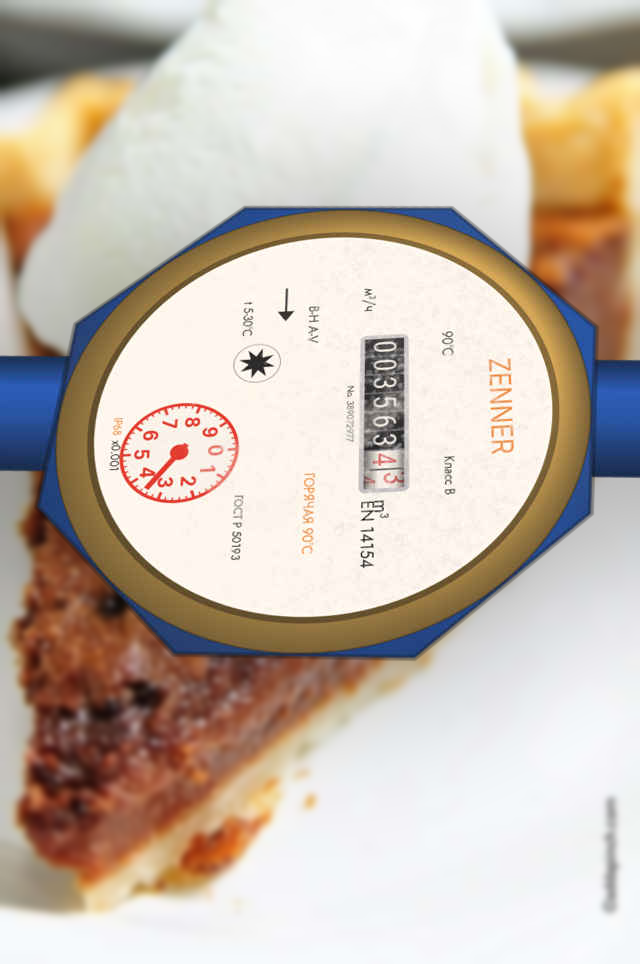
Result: 3563.433,m³
